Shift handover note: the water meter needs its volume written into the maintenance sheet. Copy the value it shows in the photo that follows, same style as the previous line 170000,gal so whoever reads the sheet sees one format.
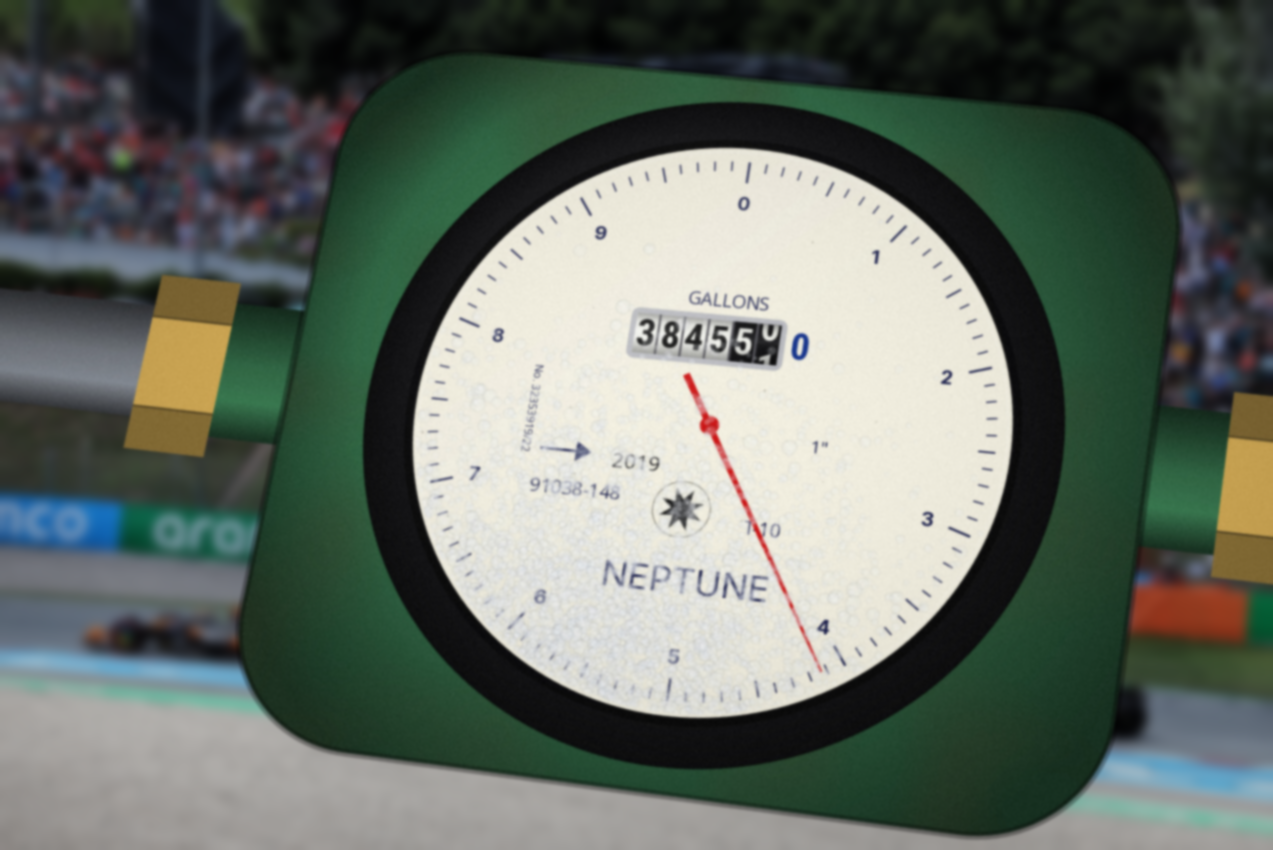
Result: 3845504.1,gal
